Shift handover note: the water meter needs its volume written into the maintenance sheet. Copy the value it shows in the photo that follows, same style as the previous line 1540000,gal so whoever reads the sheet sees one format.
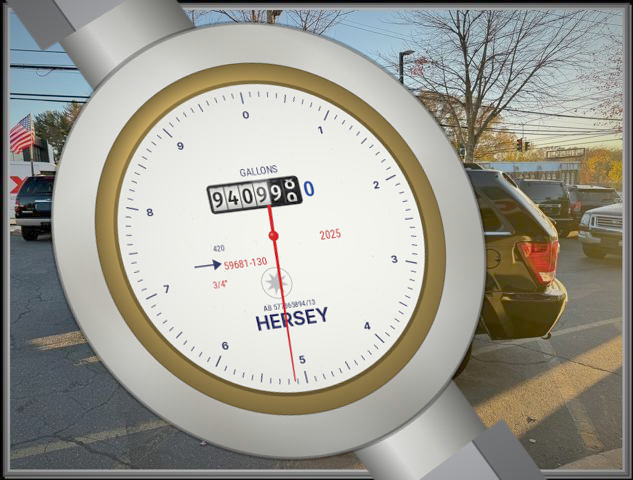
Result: 9409985.1,gal
